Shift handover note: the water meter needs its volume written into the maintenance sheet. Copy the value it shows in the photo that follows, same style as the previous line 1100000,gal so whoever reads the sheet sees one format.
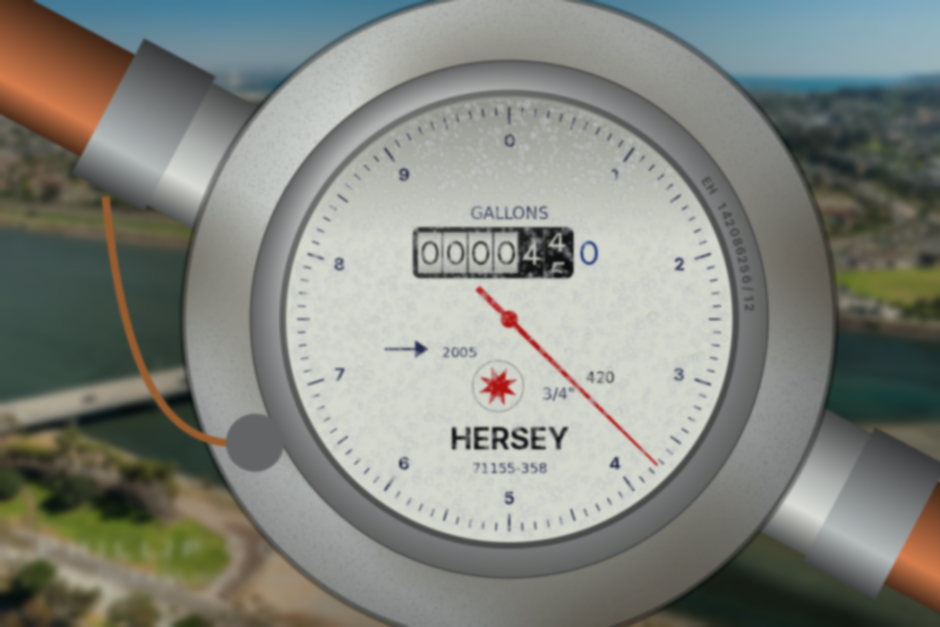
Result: 443.7,gal
